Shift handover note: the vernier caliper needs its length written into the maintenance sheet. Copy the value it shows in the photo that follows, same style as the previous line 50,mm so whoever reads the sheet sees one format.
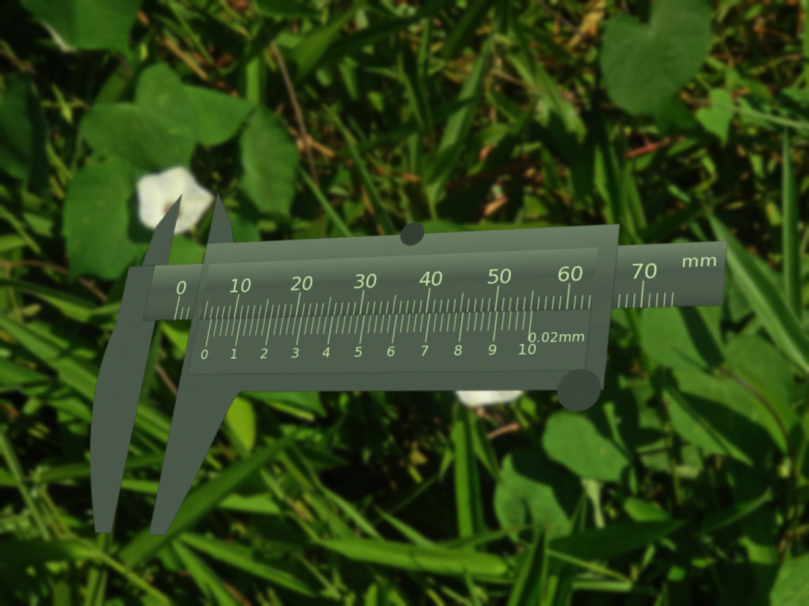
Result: 6.2,mm
